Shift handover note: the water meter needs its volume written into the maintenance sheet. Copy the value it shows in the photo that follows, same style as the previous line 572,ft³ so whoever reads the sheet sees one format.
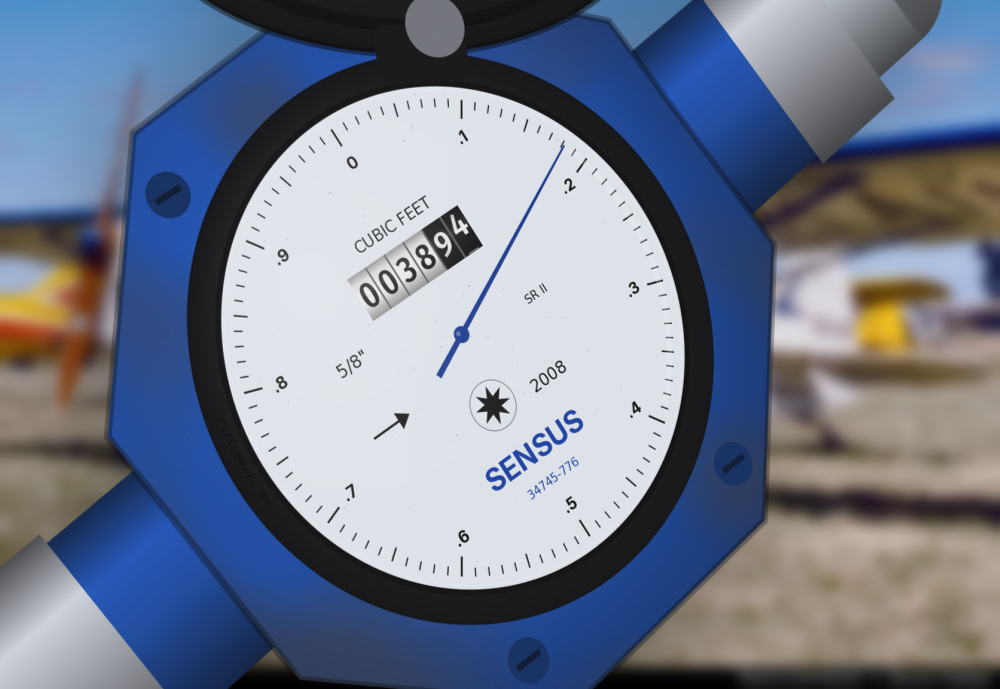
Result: 3894.18,ft³
